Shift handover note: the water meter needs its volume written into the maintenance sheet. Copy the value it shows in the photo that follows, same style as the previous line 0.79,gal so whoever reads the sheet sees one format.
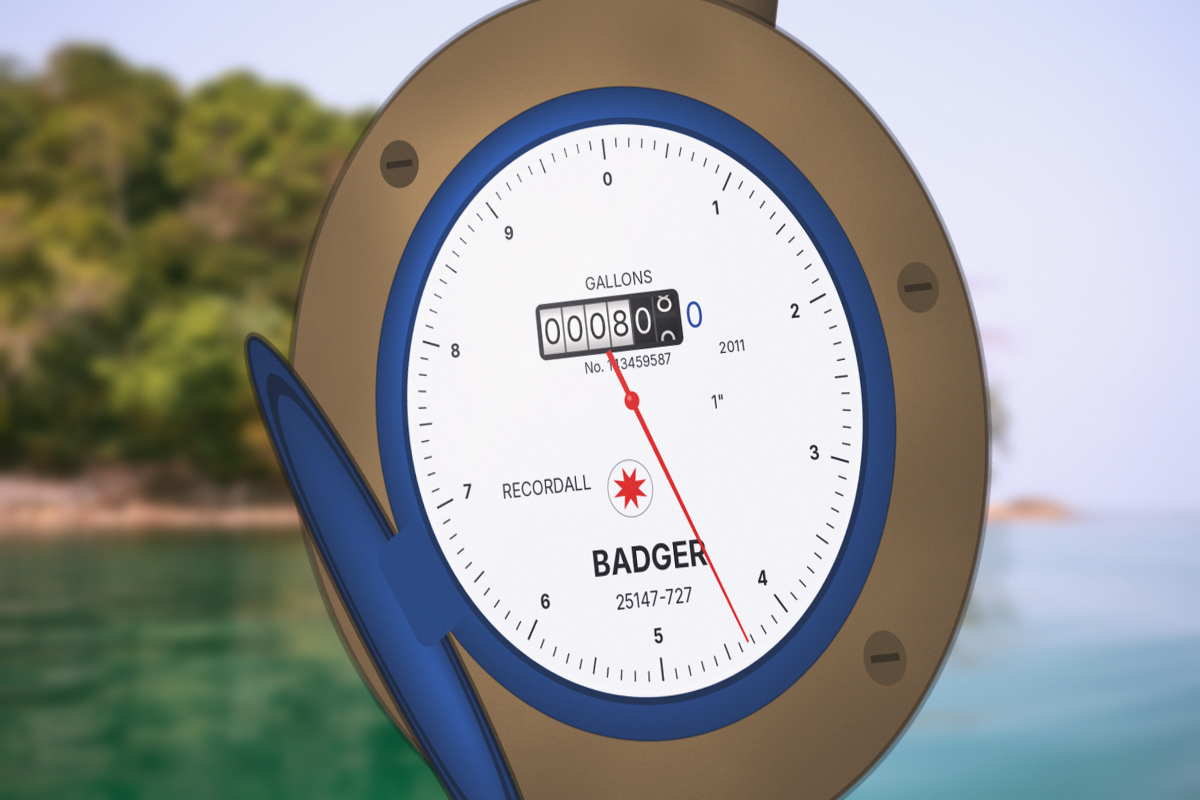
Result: 8084.3,gal
